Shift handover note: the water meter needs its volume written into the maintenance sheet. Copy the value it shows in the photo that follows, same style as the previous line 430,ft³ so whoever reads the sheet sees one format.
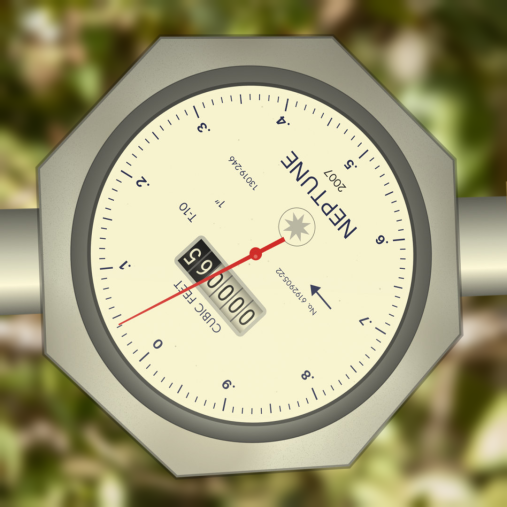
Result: 65.04,ft³
